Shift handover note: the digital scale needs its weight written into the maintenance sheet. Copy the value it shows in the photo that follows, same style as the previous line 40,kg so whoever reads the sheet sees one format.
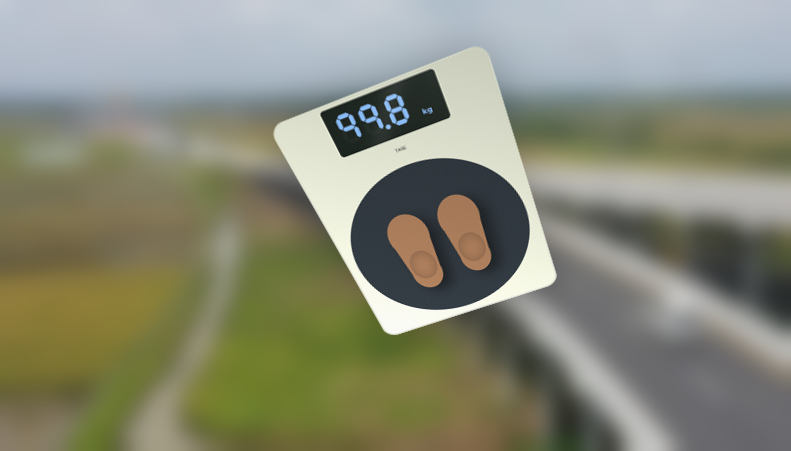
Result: 99.8,kg
